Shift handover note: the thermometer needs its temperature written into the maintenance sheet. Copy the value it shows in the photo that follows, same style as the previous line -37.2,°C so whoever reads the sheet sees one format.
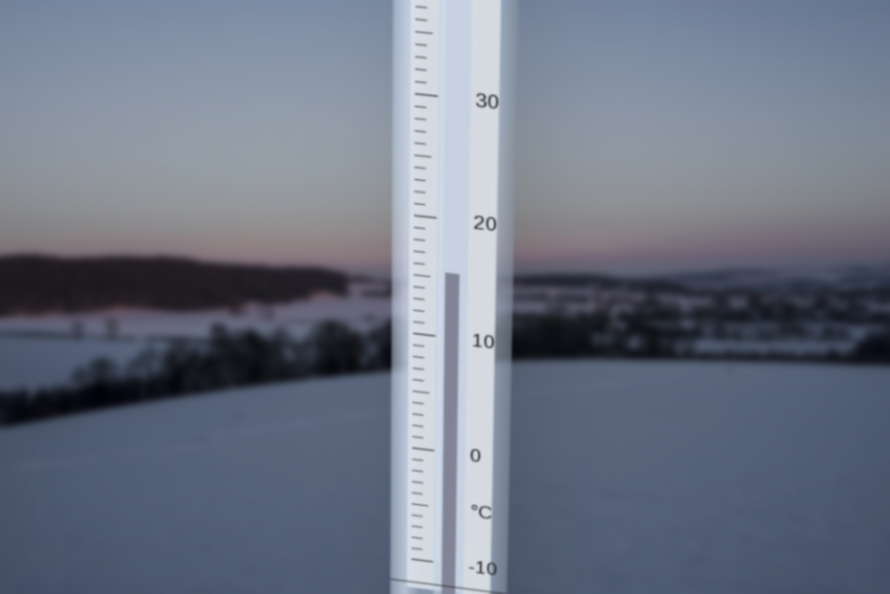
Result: 15.5,°C
